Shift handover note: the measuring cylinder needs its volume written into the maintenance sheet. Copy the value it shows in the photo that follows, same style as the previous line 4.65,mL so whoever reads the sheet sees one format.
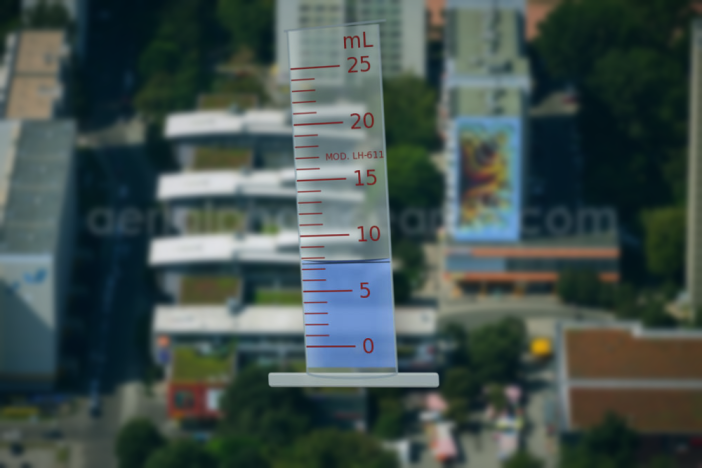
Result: 7.5,mL
